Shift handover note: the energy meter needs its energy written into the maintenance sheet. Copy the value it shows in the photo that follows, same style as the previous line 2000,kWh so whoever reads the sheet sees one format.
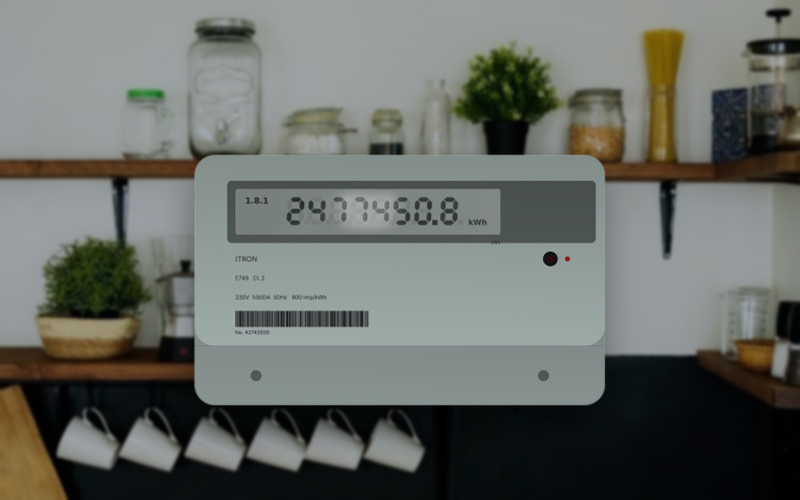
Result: 2477450.8,kWh
